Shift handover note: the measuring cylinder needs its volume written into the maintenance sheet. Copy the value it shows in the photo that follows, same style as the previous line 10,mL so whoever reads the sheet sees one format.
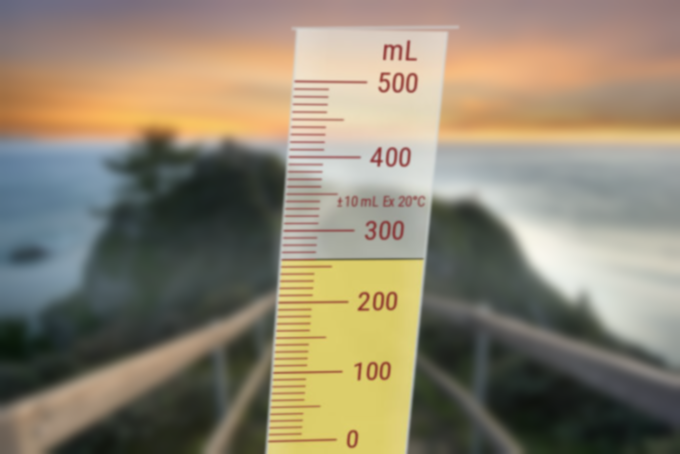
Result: 260,mL
